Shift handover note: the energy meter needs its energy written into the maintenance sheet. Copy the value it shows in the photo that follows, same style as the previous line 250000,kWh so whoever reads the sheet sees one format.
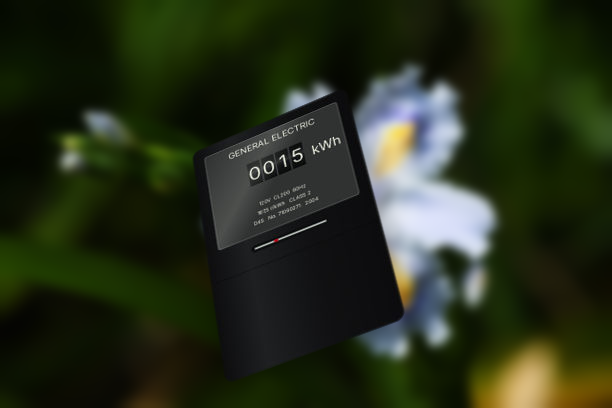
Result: 15,kWh
